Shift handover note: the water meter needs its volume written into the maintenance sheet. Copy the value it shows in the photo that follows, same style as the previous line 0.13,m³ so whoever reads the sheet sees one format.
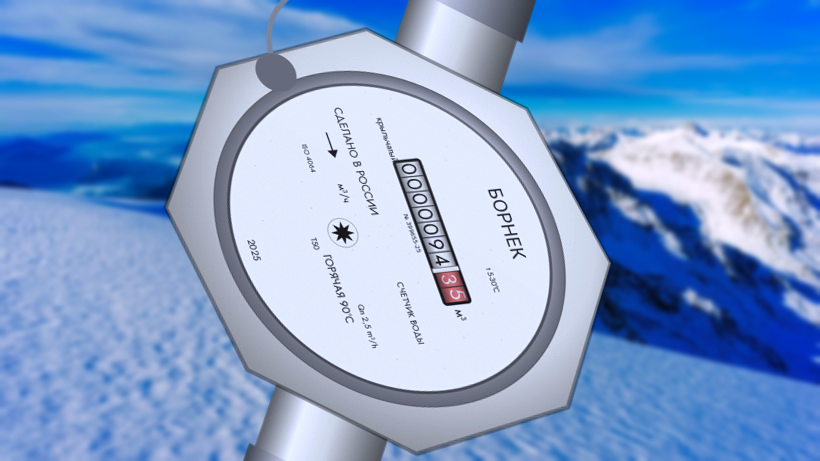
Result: 94.35,m³
